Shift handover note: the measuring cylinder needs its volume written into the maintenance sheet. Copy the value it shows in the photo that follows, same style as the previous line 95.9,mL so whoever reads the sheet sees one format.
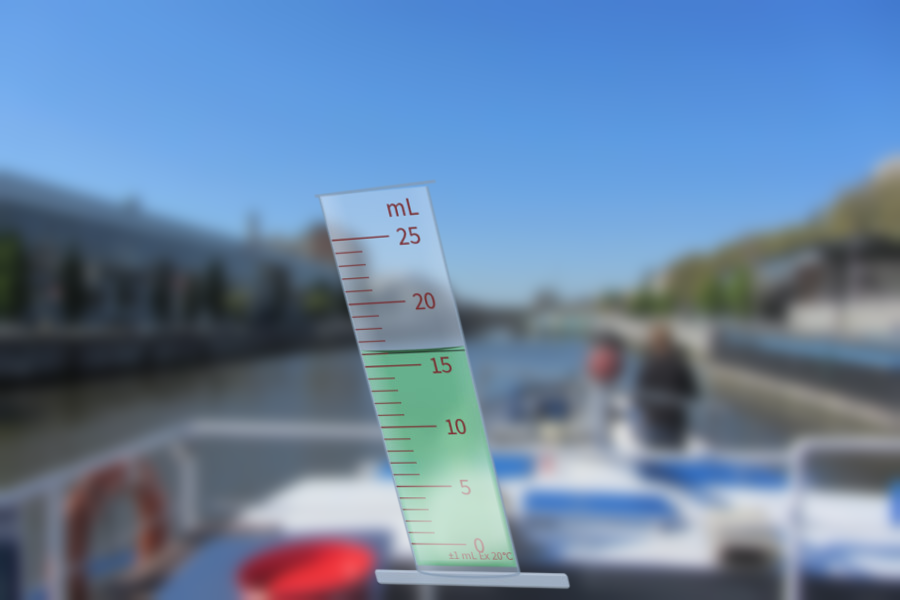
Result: 16,mL
